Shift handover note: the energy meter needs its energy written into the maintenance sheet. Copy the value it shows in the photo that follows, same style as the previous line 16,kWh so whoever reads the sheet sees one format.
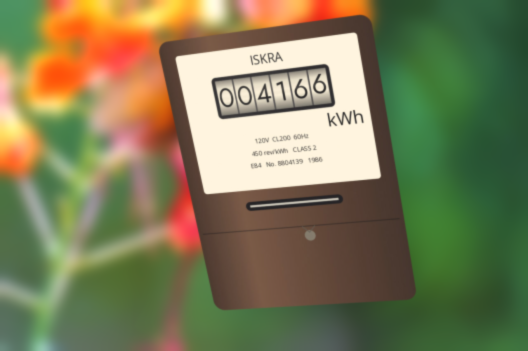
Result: 4166,kWh
